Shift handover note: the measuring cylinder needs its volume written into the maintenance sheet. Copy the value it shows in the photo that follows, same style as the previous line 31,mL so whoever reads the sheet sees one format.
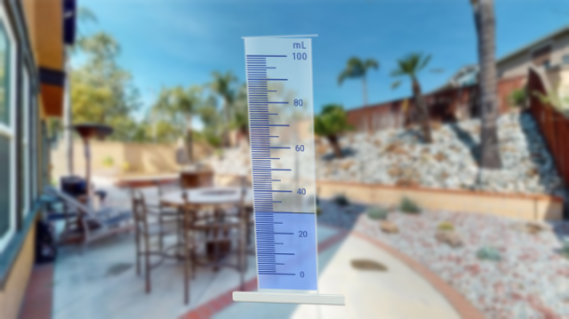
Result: 30,mL
